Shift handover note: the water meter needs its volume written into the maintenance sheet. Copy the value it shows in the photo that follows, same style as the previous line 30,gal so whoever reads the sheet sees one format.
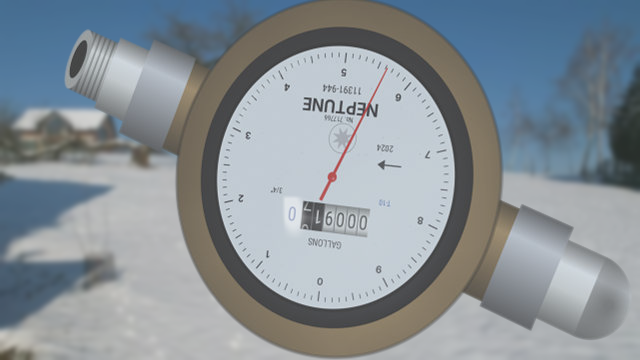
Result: 9165.6,gal
